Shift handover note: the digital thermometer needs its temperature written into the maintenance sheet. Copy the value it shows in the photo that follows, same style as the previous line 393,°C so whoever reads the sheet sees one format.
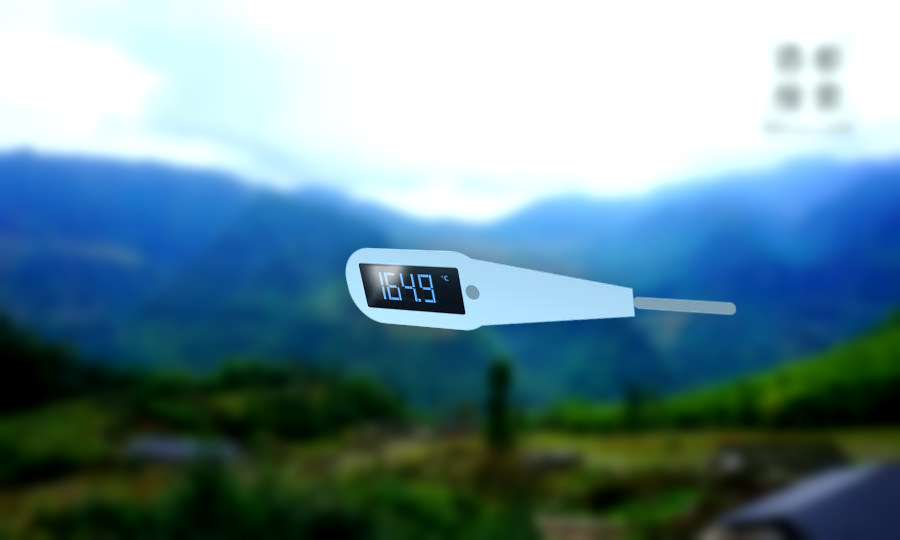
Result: 164.9,°C
